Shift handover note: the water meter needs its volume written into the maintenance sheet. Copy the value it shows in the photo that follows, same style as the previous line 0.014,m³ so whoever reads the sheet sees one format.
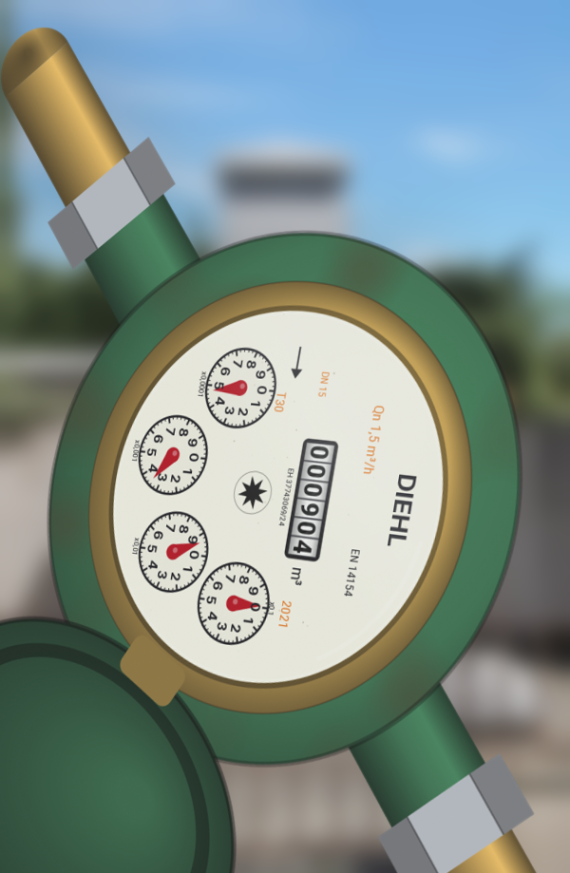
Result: 903.9934,m³
